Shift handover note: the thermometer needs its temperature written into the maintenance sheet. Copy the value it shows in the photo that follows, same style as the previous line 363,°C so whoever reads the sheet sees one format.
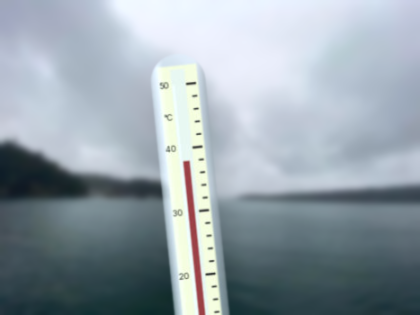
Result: 38,°C
